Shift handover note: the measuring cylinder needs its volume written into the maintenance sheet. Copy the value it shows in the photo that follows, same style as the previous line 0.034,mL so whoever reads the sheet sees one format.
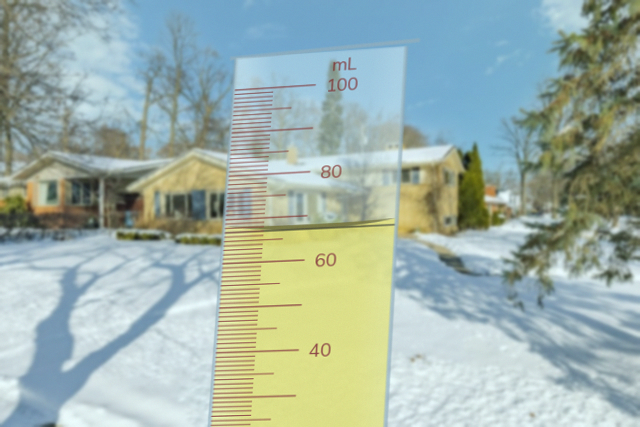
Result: 67,mL
